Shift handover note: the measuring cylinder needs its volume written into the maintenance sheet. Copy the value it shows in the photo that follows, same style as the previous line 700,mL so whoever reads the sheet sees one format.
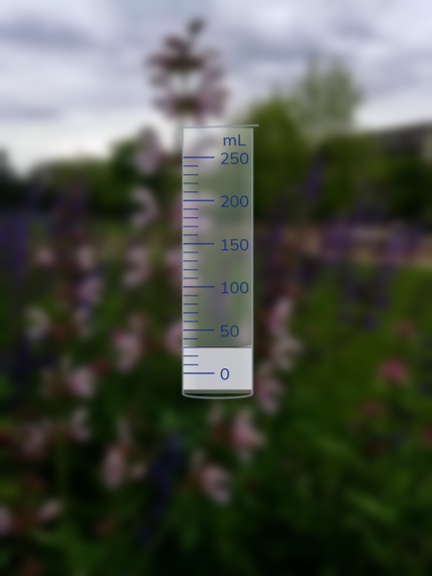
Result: 30,mL
